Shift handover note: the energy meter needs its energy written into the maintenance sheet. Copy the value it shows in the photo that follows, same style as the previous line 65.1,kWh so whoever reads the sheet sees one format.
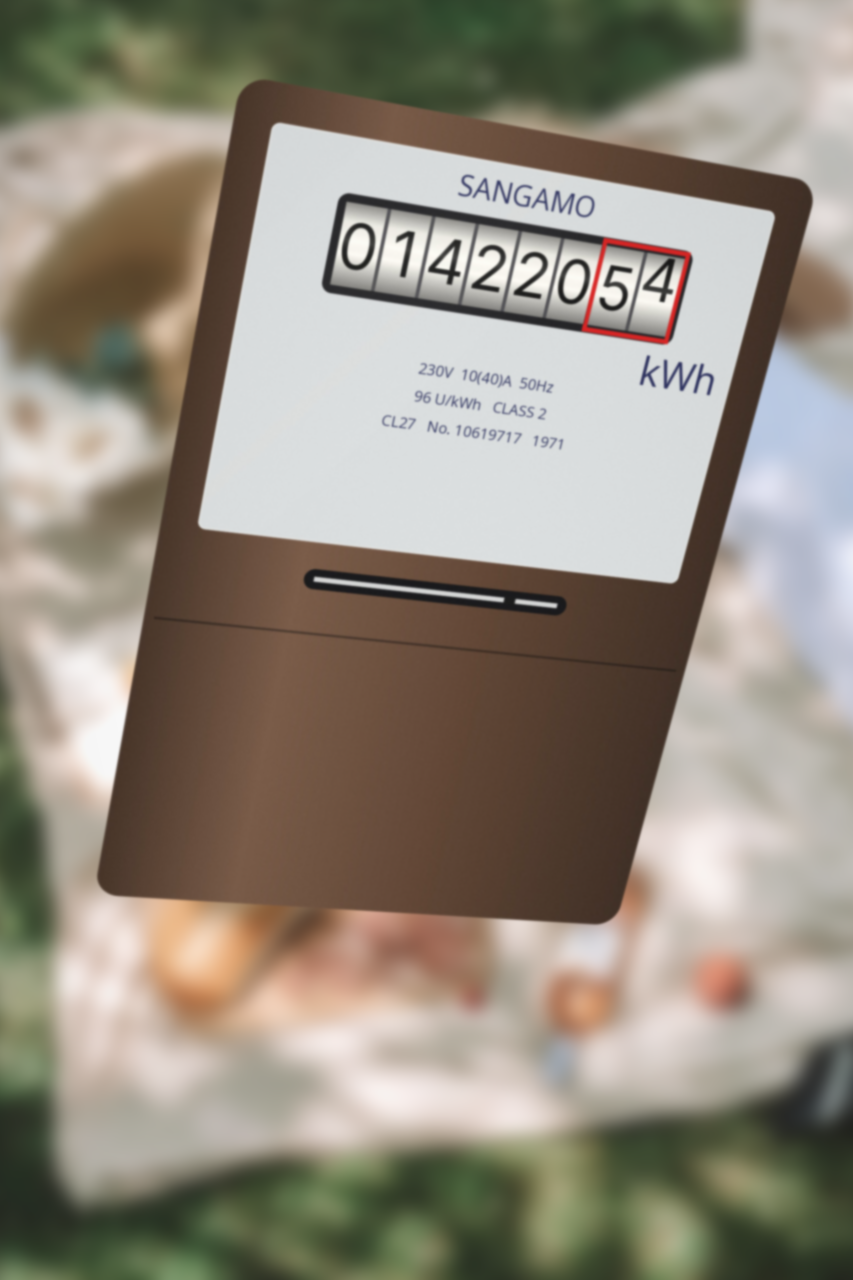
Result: 14220.54,kWh
